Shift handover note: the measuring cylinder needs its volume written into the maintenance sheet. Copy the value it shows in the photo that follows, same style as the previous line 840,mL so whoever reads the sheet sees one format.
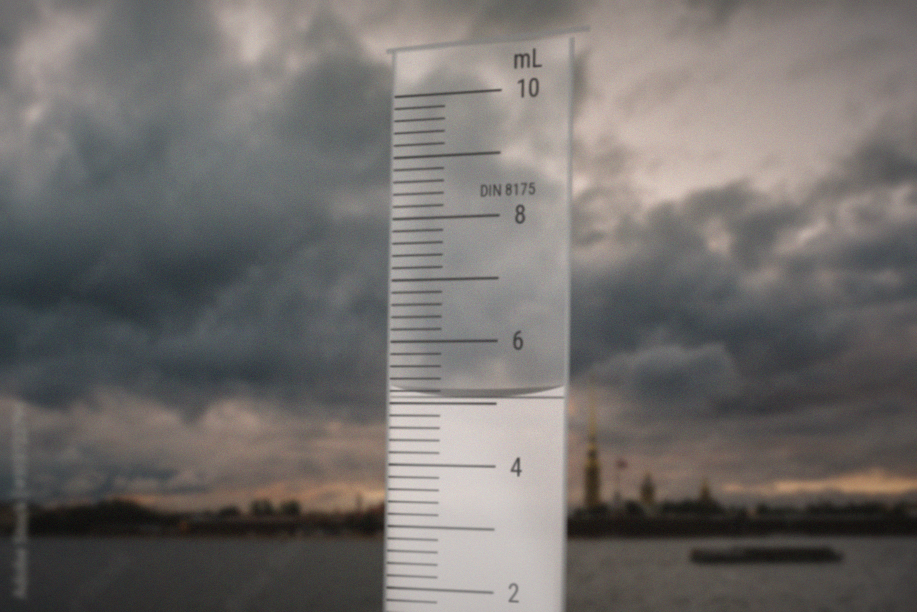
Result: 5.1,mL
